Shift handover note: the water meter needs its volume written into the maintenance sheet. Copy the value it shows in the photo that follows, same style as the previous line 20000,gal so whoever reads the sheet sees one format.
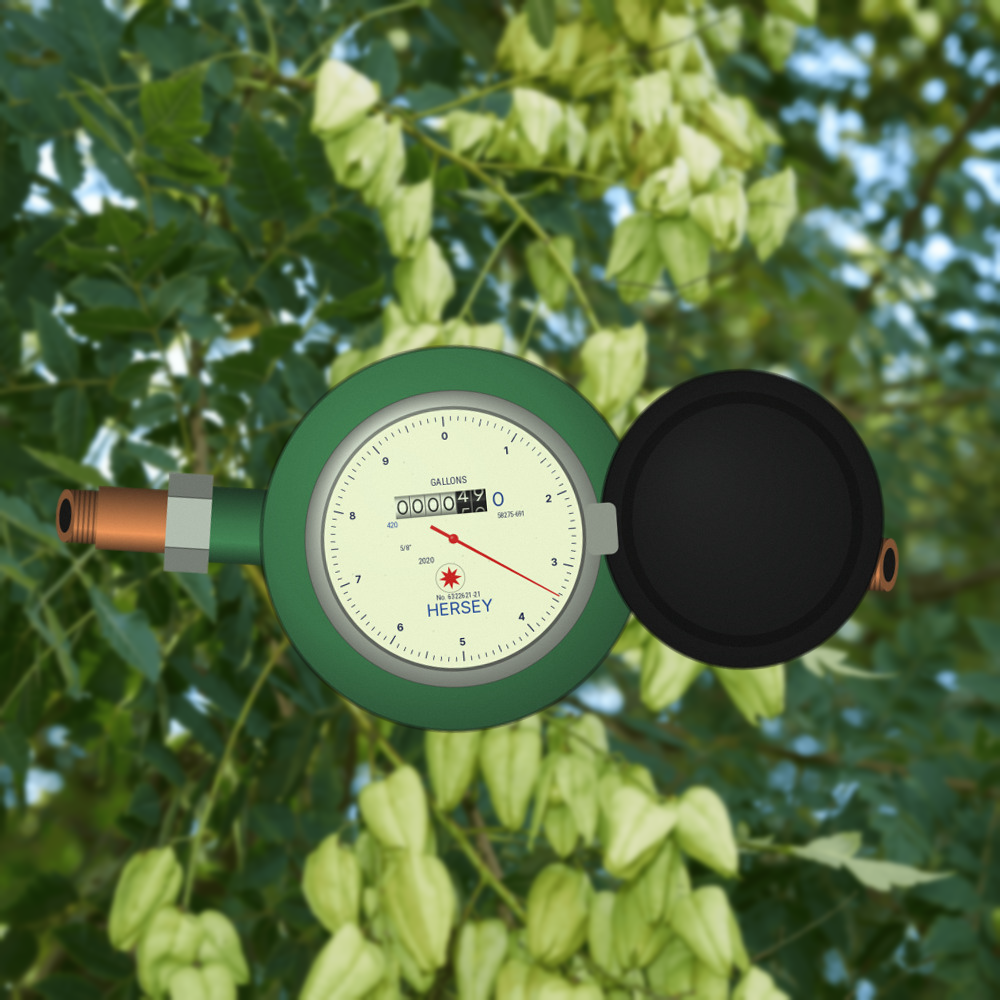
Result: 493.4,gal
